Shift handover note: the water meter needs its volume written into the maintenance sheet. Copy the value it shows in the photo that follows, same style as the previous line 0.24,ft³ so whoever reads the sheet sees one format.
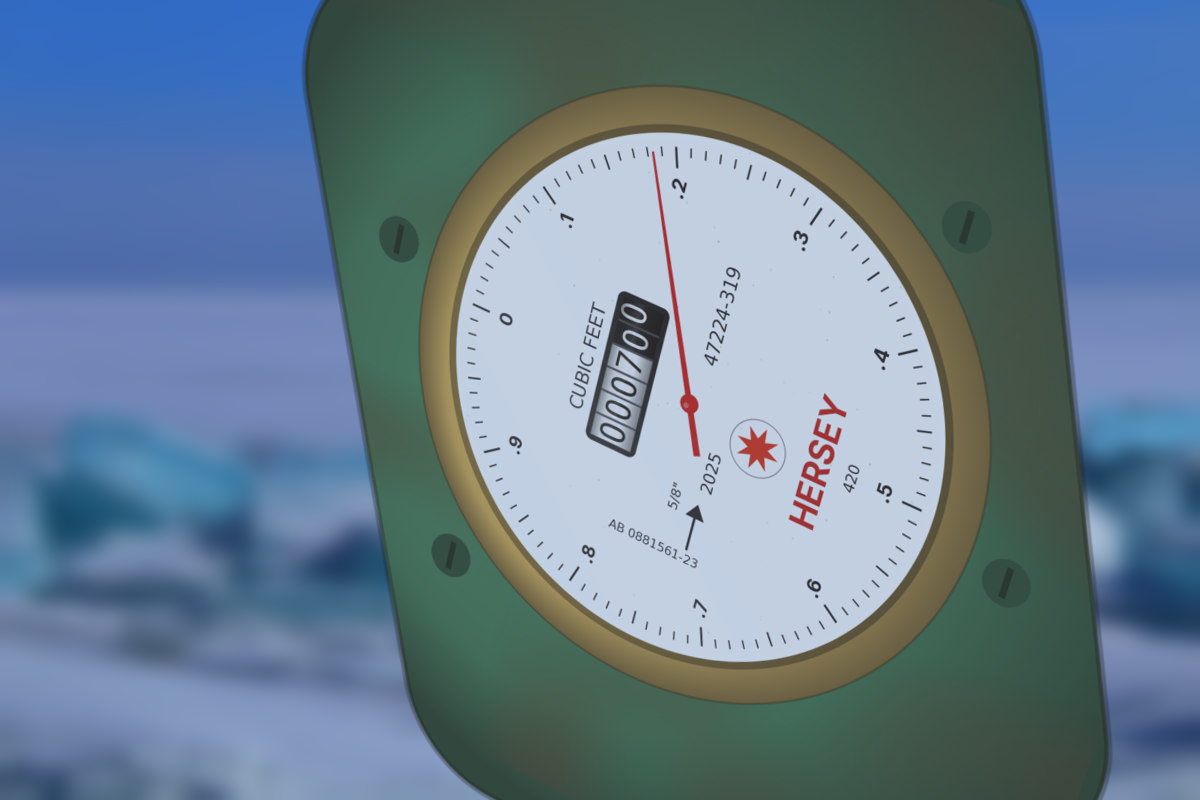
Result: 700.18,ft³
